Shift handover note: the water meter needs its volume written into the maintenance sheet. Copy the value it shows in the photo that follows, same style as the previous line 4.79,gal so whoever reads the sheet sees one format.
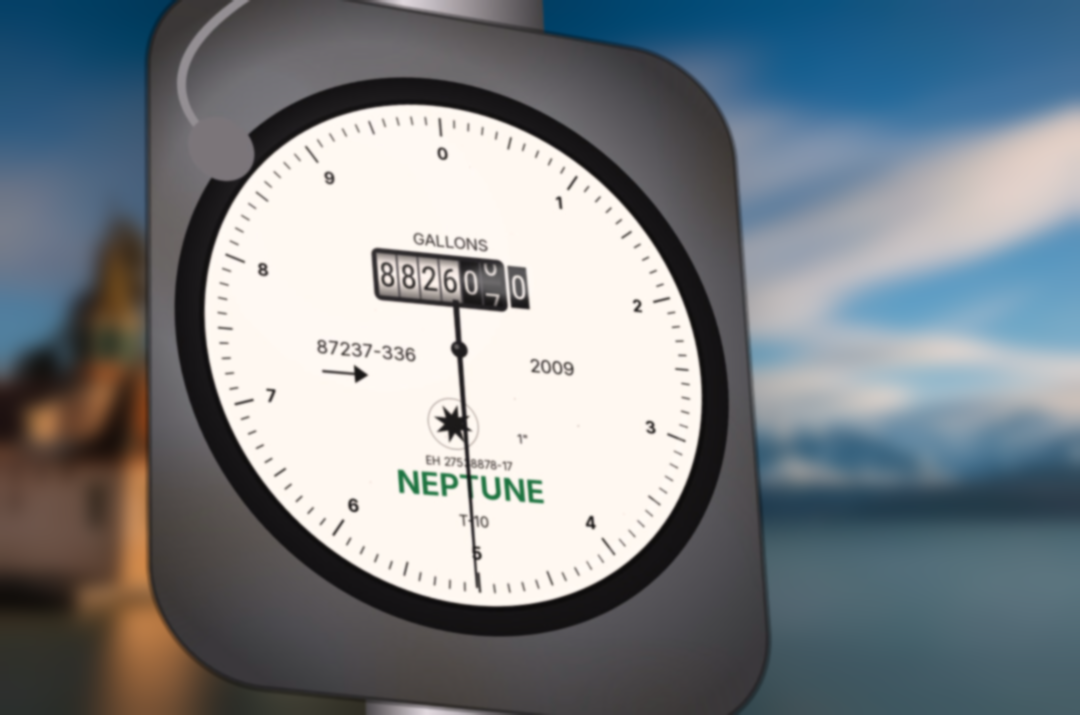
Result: 8826065.0,gal
